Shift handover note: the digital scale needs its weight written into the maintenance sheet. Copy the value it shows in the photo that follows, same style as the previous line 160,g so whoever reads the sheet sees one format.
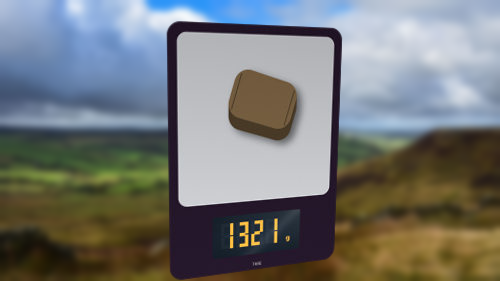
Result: 1321,g
